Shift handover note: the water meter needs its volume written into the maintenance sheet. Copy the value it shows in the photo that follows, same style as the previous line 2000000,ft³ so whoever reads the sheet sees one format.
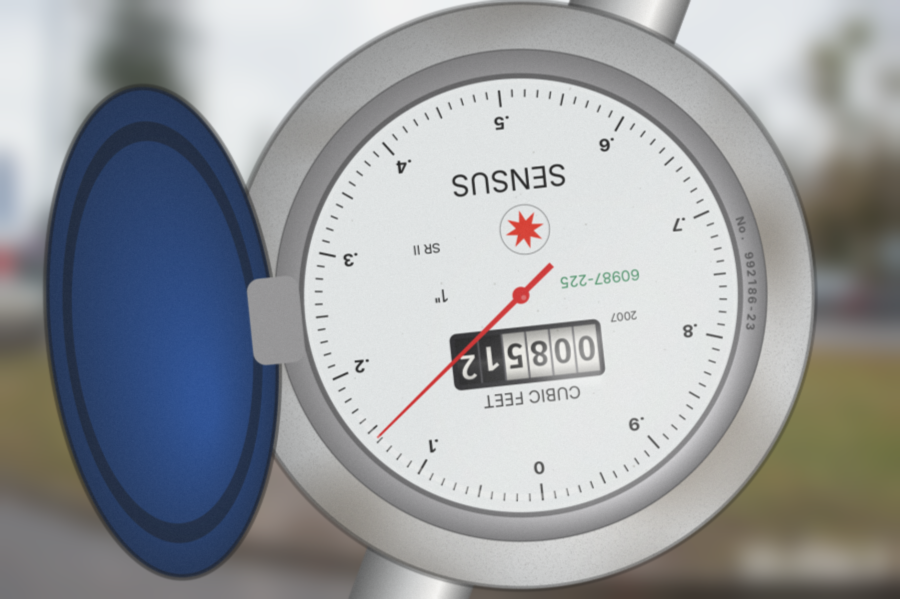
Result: 8512.14,ft³
